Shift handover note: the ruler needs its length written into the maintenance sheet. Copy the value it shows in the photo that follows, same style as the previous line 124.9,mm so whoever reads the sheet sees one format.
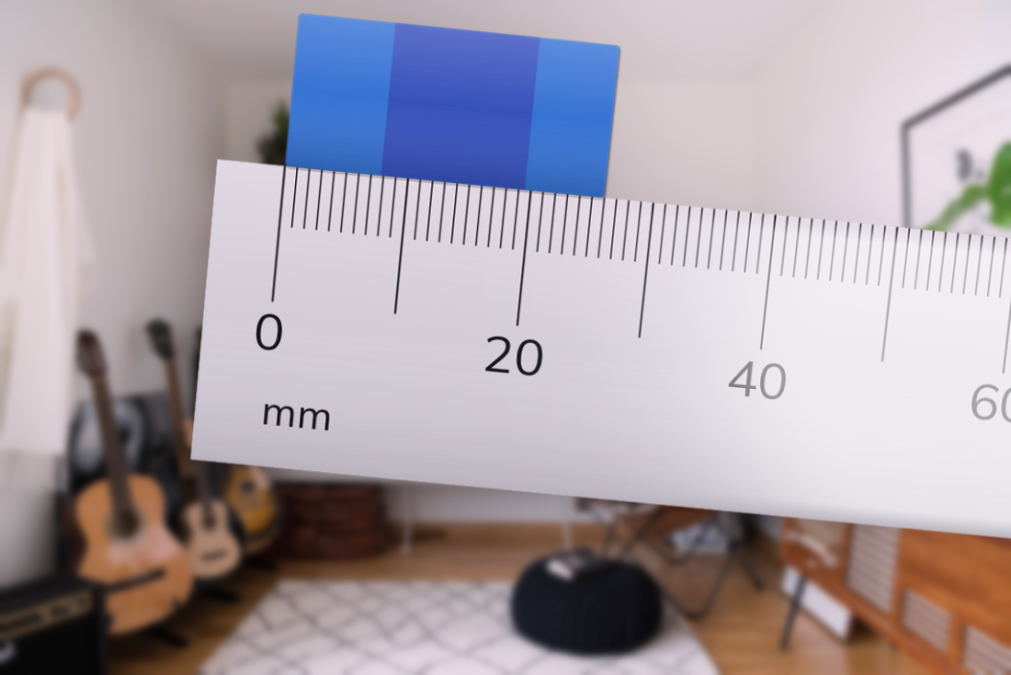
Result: 26,mm
